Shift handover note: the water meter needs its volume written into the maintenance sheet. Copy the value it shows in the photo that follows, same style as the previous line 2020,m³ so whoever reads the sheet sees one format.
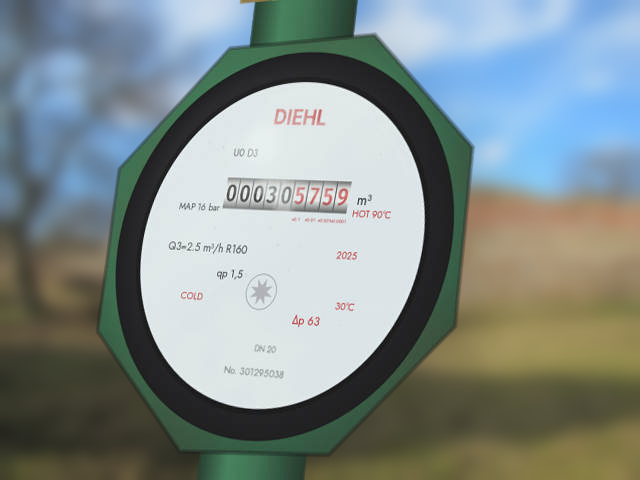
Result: 30.5759,m³
